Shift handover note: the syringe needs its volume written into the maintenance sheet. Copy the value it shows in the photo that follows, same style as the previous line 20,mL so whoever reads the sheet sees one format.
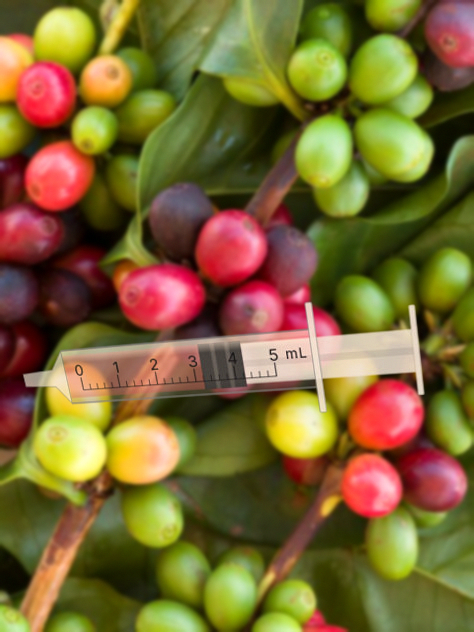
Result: 3.2,mL
